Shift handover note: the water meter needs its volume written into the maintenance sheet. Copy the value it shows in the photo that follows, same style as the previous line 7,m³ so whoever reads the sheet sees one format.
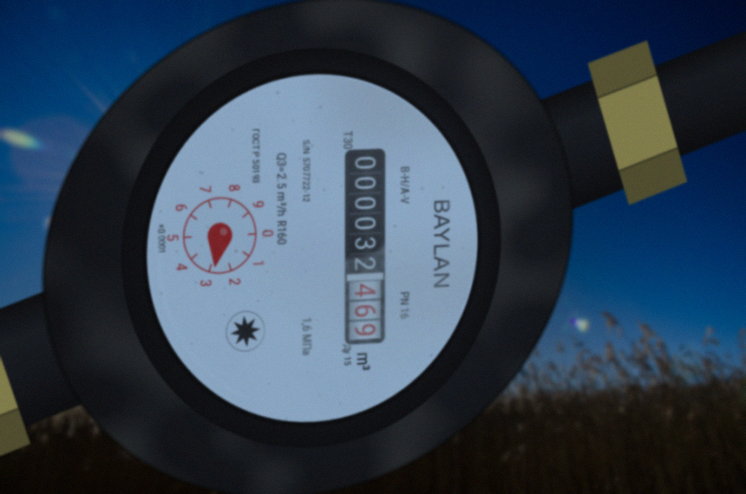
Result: 32.4692,m³
